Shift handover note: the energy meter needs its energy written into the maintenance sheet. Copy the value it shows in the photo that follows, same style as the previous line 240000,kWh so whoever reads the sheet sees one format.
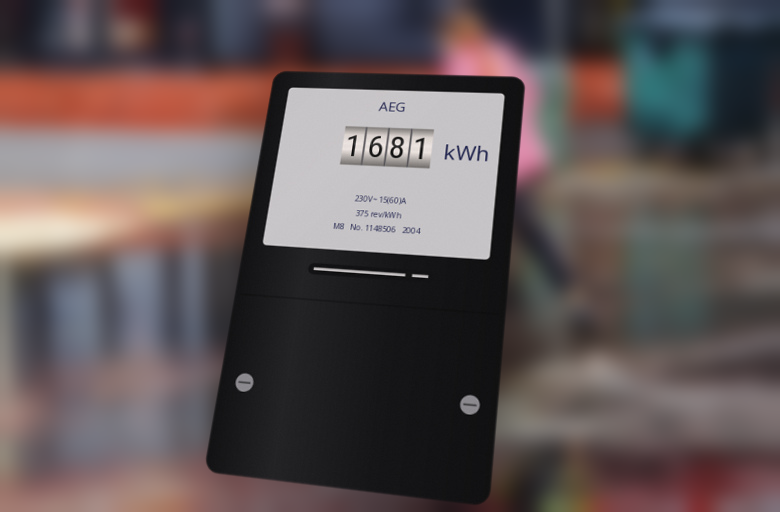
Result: 1681,kWh
